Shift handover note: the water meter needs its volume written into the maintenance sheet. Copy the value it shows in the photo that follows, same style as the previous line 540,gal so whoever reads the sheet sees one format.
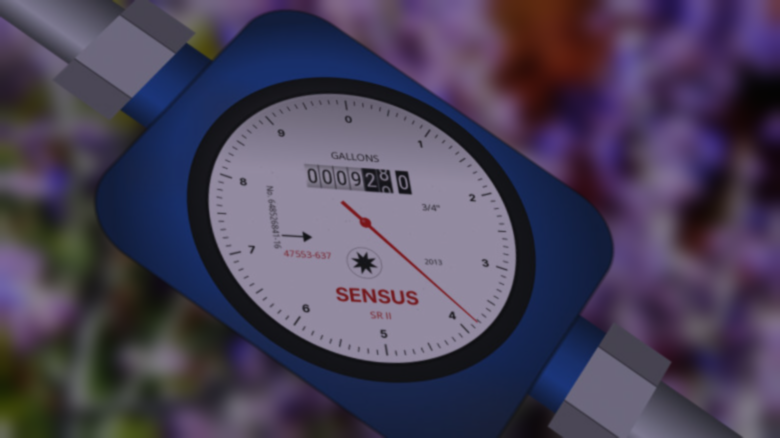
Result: 9283.8,gal
